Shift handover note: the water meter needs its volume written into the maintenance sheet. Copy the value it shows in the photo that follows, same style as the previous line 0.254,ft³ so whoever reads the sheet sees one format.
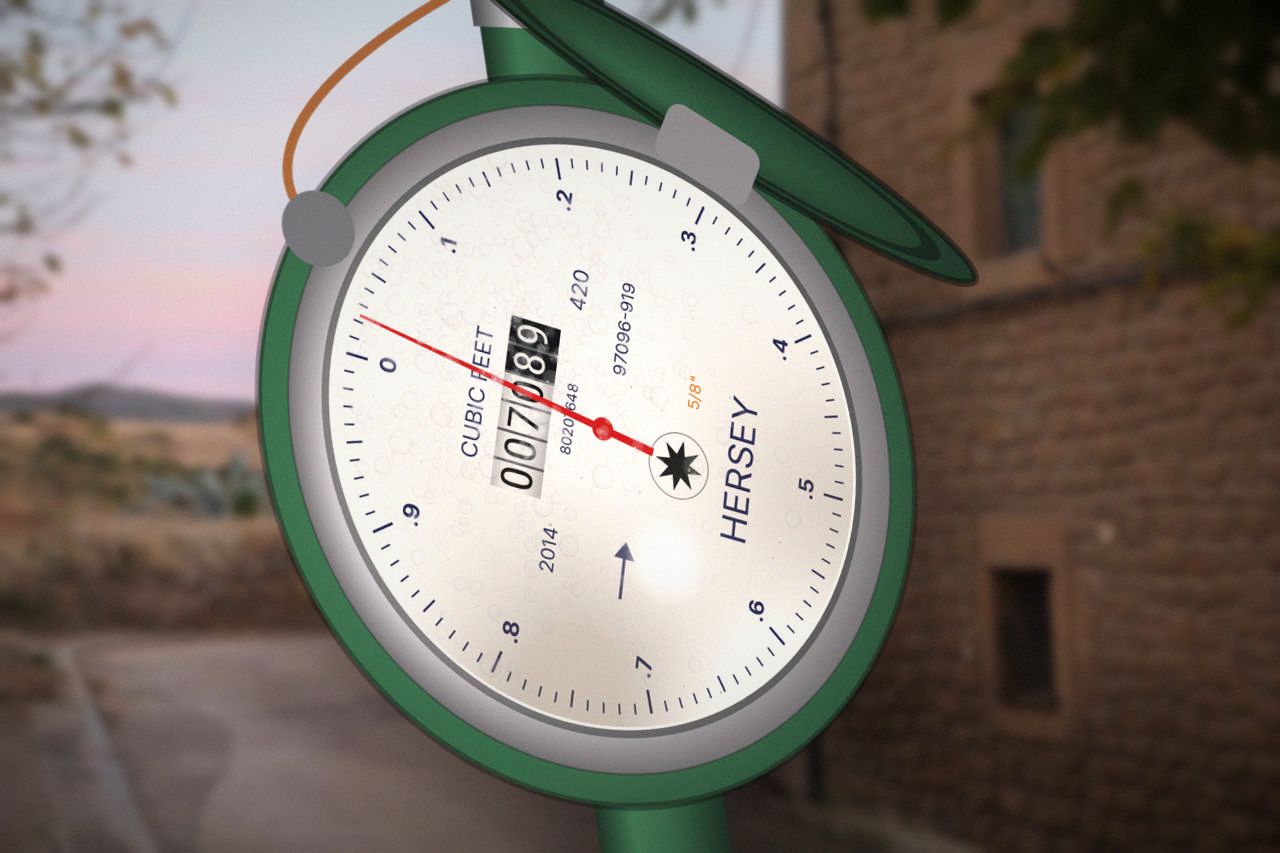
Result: 7089.02,ft³
